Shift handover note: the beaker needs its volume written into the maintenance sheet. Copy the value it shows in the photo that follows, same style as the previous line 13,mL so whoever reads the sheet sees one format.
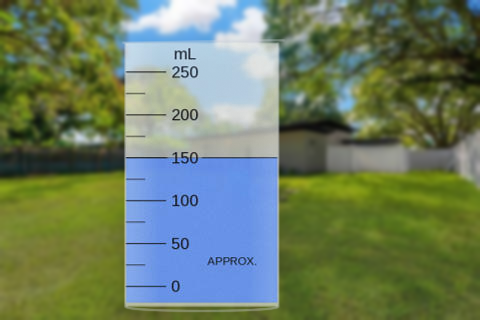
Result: 150,mL
